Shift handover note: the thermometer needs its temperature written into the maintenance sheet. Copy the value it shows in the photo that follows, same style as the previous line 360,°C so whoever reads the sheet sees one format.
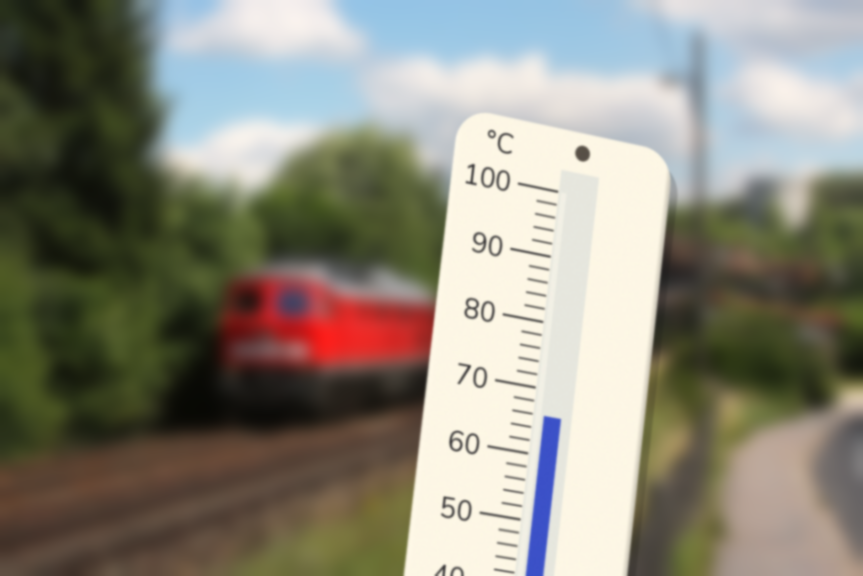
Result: 66,°C
